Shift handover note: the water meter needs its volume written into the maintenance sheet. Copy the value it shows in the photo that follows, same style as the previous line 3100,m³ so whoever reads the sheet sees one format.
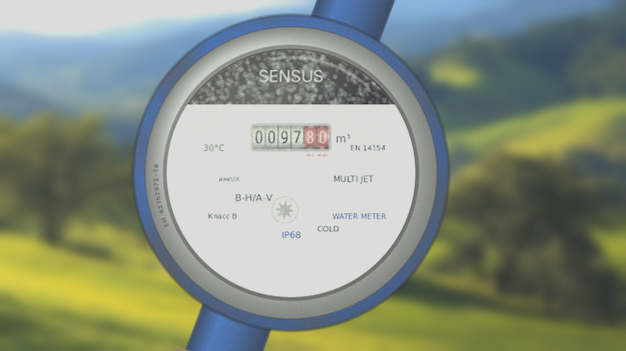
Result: 97.80,m³
